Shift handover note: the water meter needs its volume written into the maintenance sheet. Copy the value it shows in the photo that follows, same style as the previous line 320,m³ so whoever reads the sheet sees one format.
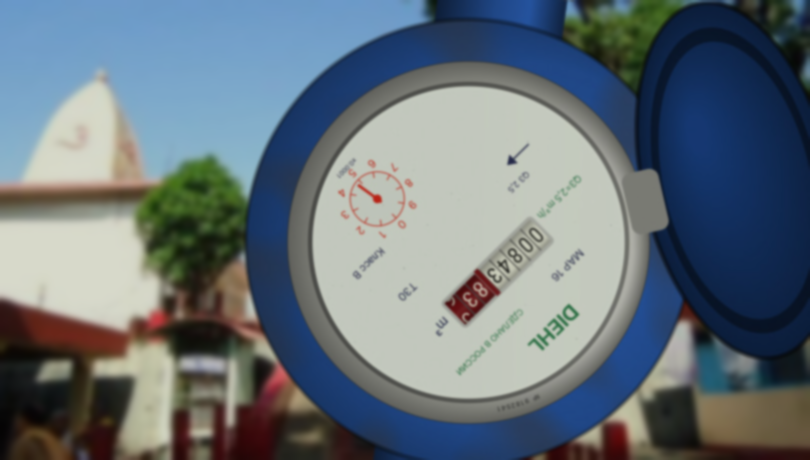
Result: 843.8354,m³
